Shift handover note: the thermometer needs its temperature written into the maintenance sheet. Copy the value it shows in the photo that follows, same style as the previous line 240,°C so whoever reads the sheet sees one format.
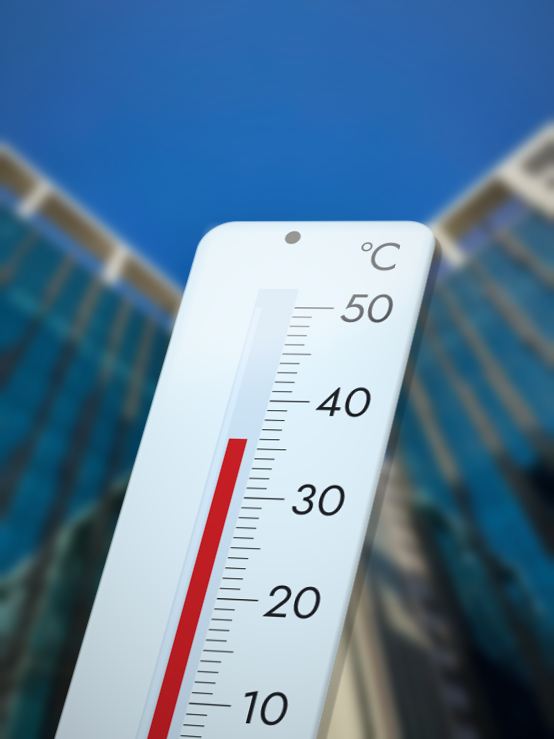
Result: 36,°C
